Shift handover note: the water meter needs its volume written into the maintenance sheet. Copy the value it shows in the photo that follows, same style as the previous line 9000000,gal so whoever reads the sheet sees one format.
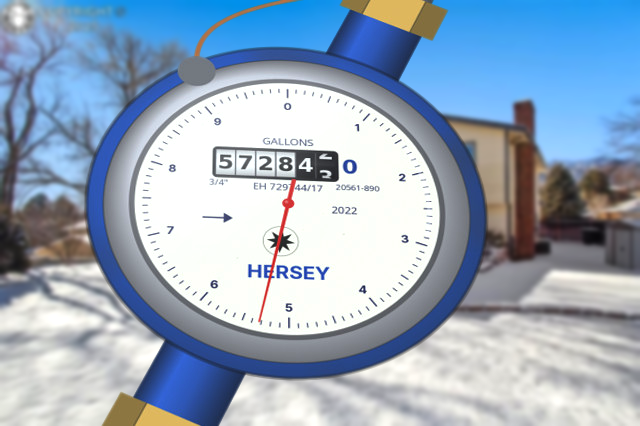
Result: 5728425.3,gal
